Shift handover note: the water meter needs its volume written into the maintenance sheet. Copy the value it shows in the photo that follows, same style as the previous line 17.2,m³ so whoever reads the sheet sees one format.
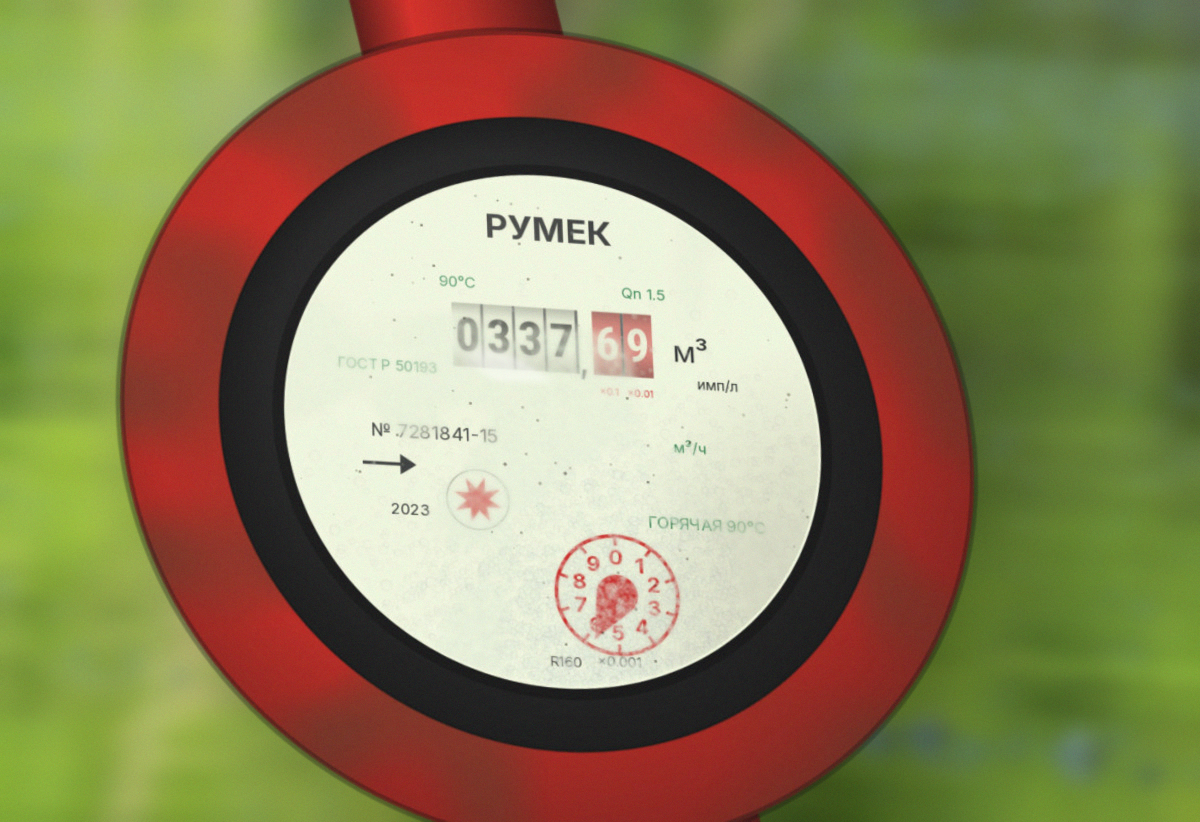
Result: 337.695,m³
